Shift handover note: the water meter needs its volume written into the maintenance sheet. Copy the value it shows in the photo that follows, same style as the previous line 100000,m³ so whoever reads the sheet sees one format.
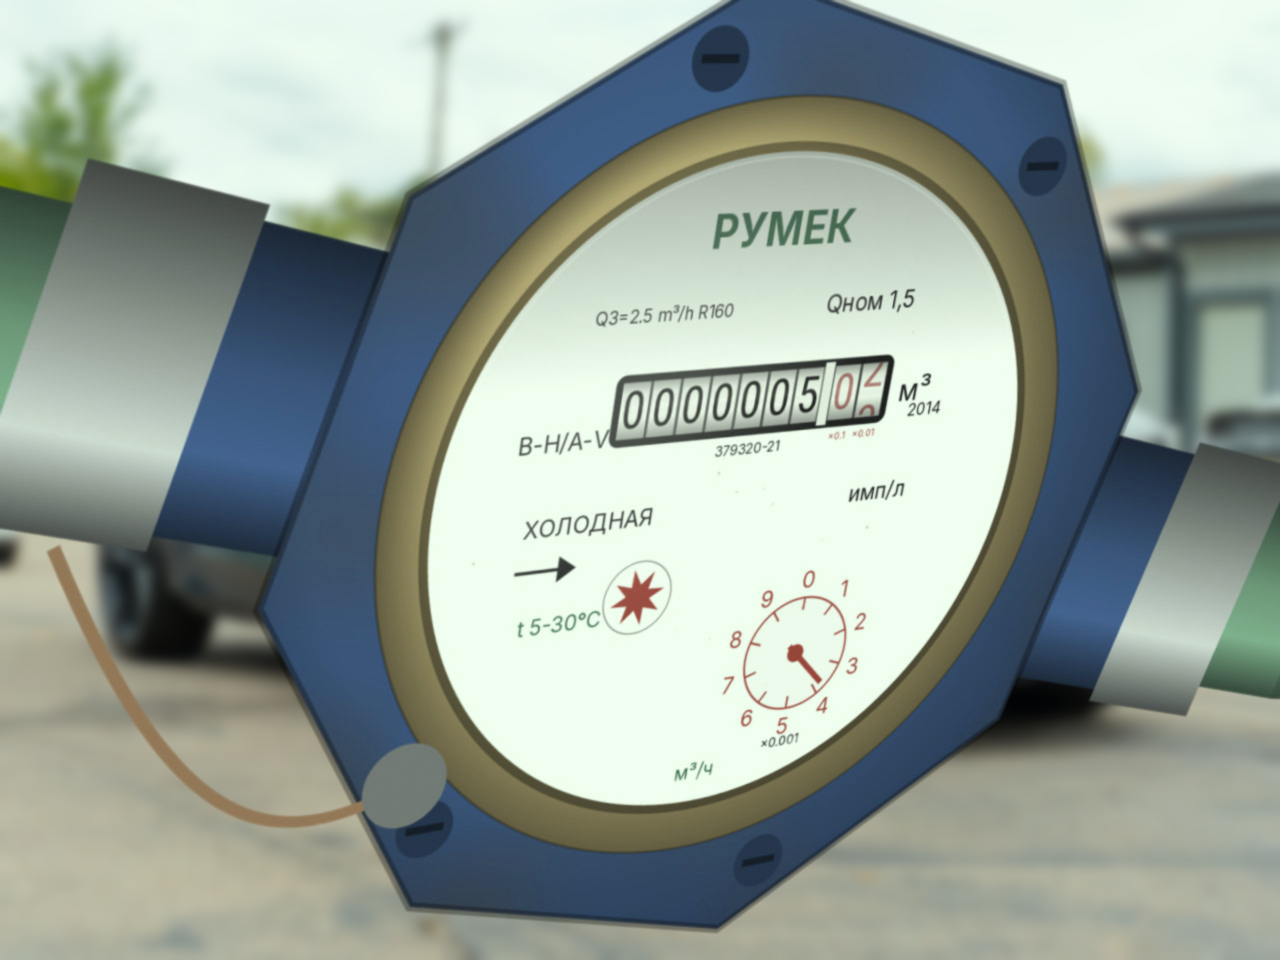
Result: 5.023,m³
